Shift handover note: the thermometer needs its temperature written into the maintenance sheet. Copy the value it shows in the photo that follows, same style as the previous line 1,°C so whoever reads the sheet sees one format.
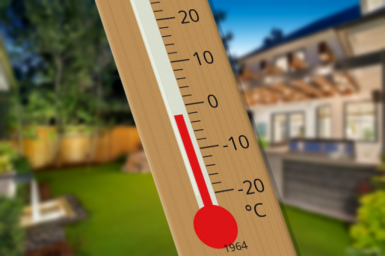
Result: -2,°C
